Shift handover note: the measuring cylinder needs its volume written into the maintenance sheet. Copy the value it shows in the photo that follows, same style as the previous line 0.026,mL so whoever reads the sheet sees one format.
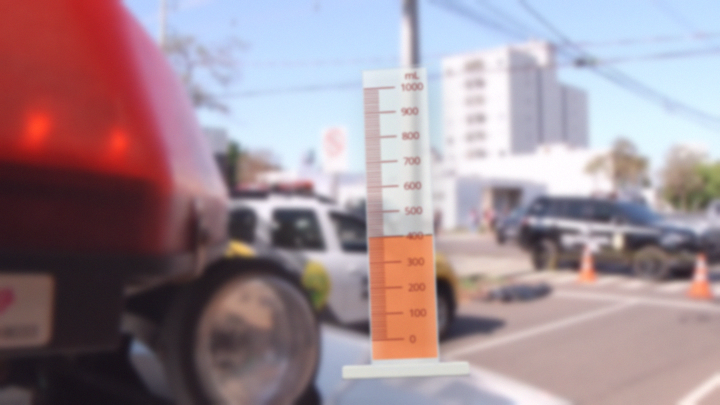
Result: 400,mL
